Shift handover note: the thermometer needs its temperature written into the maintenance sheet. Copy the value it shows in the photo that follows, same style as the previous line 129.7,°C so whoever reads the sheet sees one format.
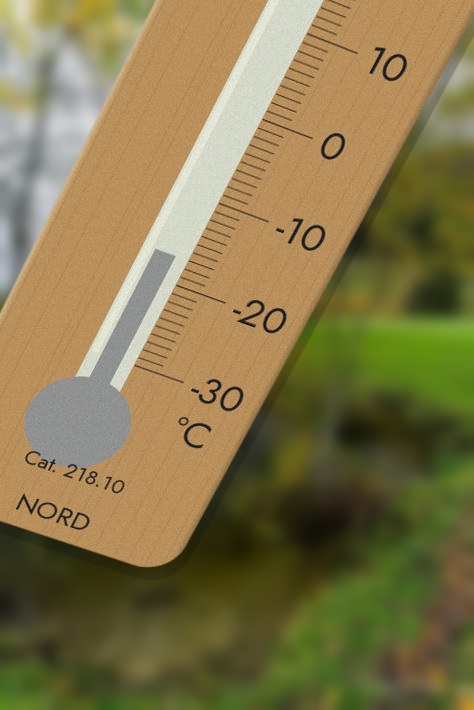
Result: -17,°C
